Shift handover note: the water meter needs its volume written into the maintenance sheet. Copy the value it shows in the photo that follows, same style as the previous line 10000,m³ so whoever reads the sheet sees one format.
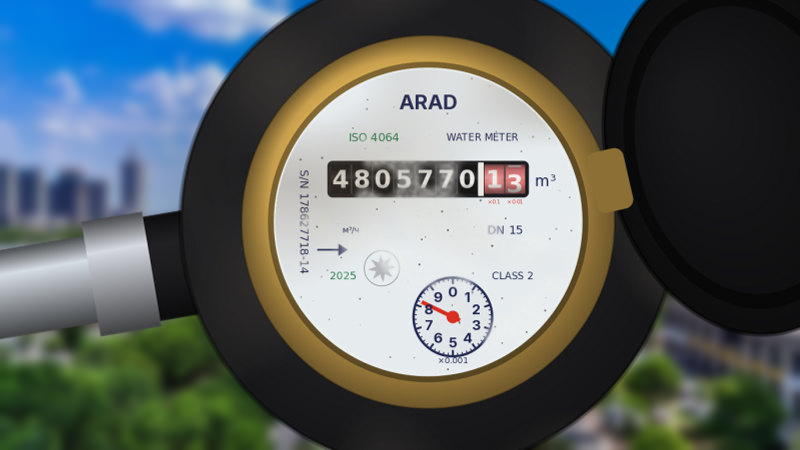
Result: 4805770.128,m³
